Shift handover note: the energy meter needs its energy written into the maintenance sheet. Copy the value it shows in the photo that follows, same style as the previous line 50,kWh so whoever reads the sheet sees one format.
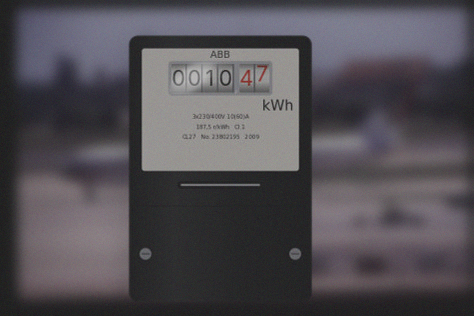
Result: 10.47,kWh
